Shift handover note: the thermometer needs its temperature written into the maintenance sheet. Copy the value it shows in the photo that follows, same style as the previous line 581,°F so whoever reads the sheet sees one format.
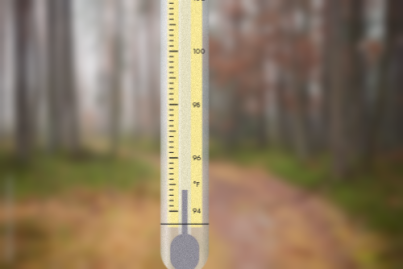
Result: 94.8,°F
